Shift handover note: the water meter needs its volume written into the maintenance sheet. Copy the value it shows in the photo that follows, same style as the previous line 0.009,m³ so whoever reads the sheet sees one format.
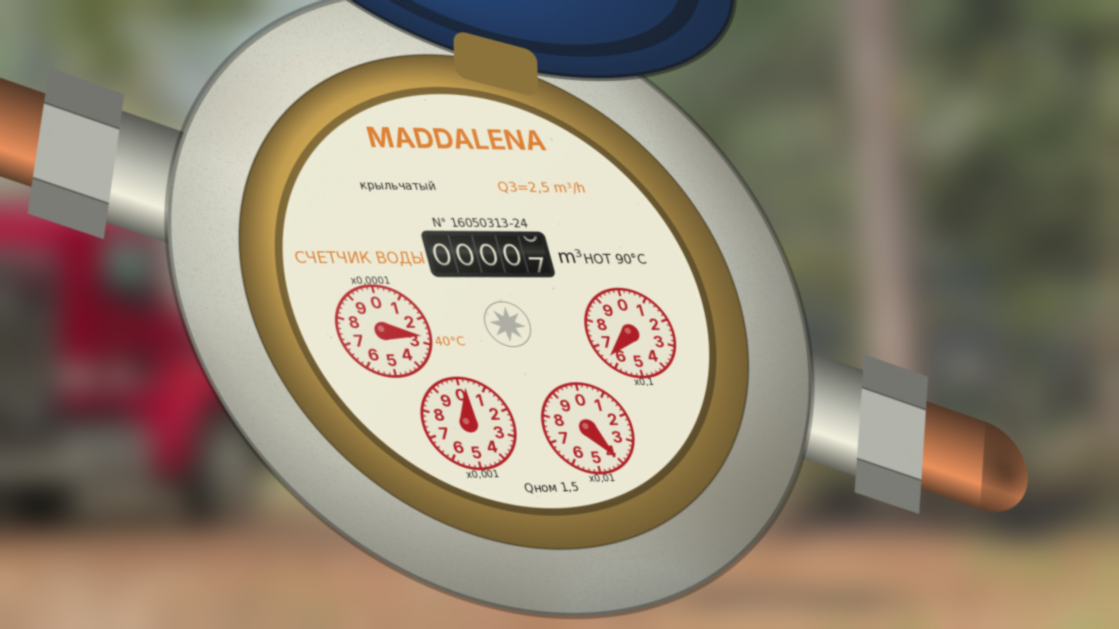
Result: 6.6402,m³
